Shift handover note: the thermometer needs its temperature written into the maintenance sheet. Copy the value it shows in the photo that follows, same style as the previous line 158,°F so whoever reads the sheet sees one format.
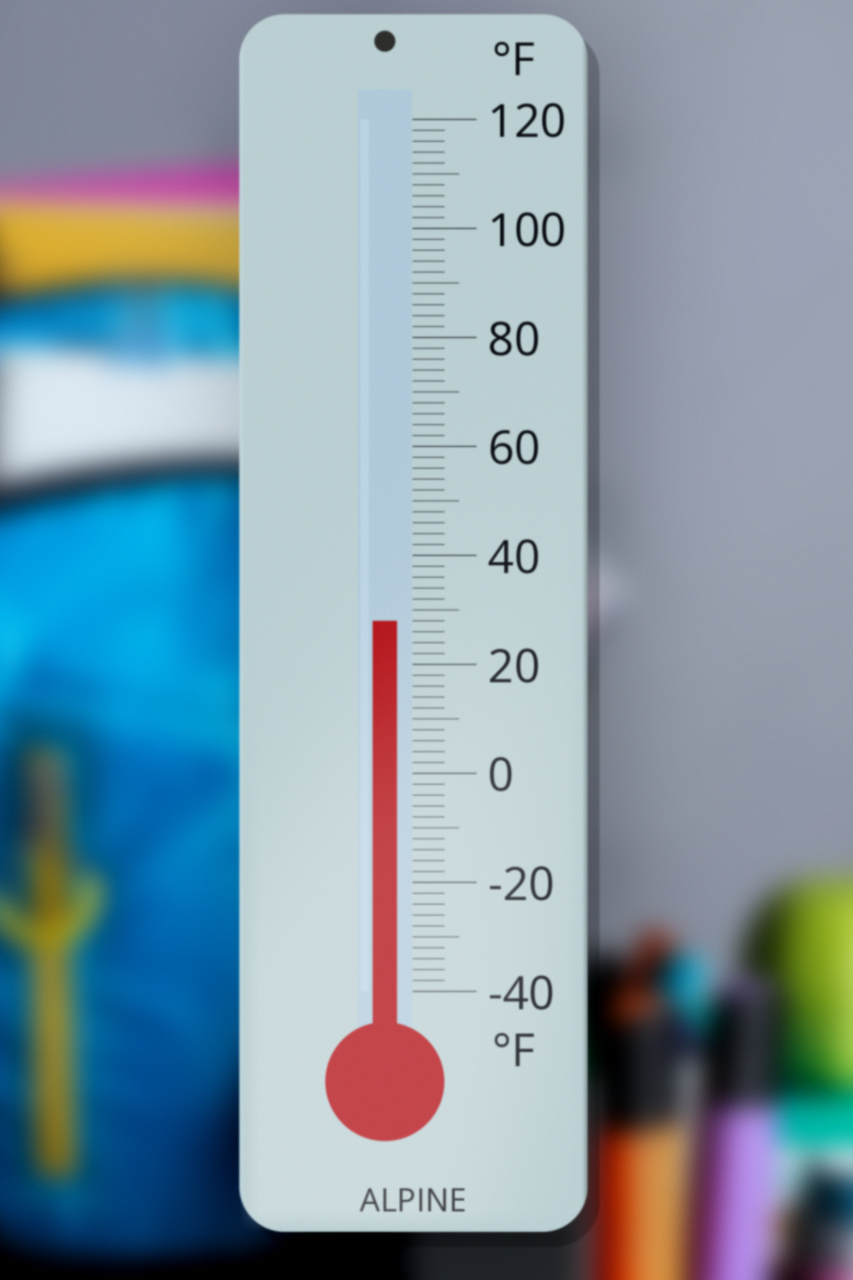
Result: 28,°F
